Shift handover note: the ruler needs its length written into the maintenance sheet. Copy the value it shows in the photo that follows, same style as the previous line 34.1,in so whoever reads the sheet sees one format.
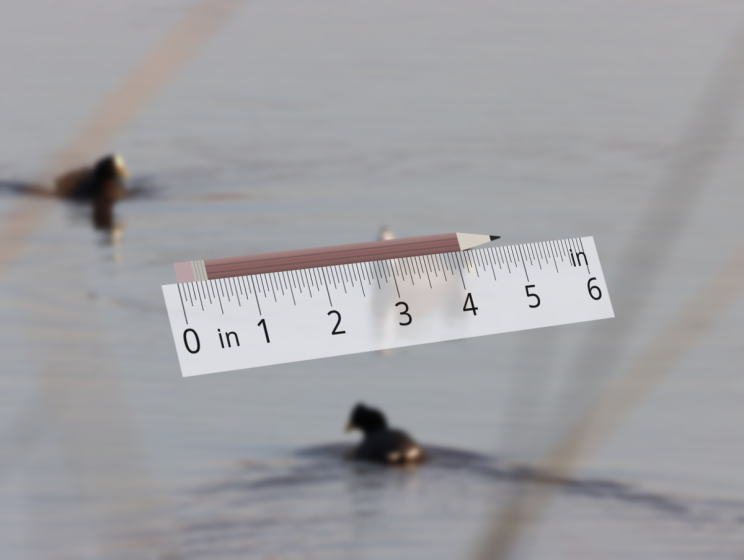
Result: 4.75,in
